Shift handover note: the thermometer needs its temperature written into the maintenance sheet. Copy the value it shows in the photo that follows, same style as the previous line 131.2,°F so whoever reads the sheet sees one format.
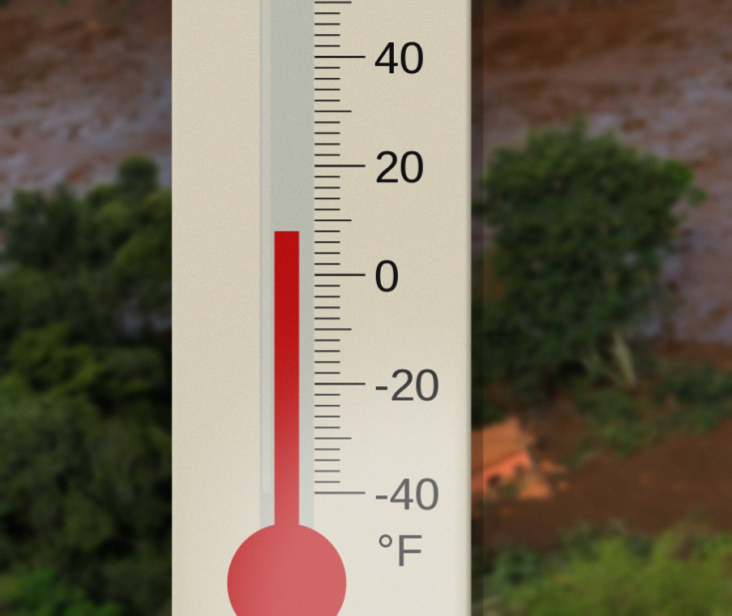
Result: 8,°F
